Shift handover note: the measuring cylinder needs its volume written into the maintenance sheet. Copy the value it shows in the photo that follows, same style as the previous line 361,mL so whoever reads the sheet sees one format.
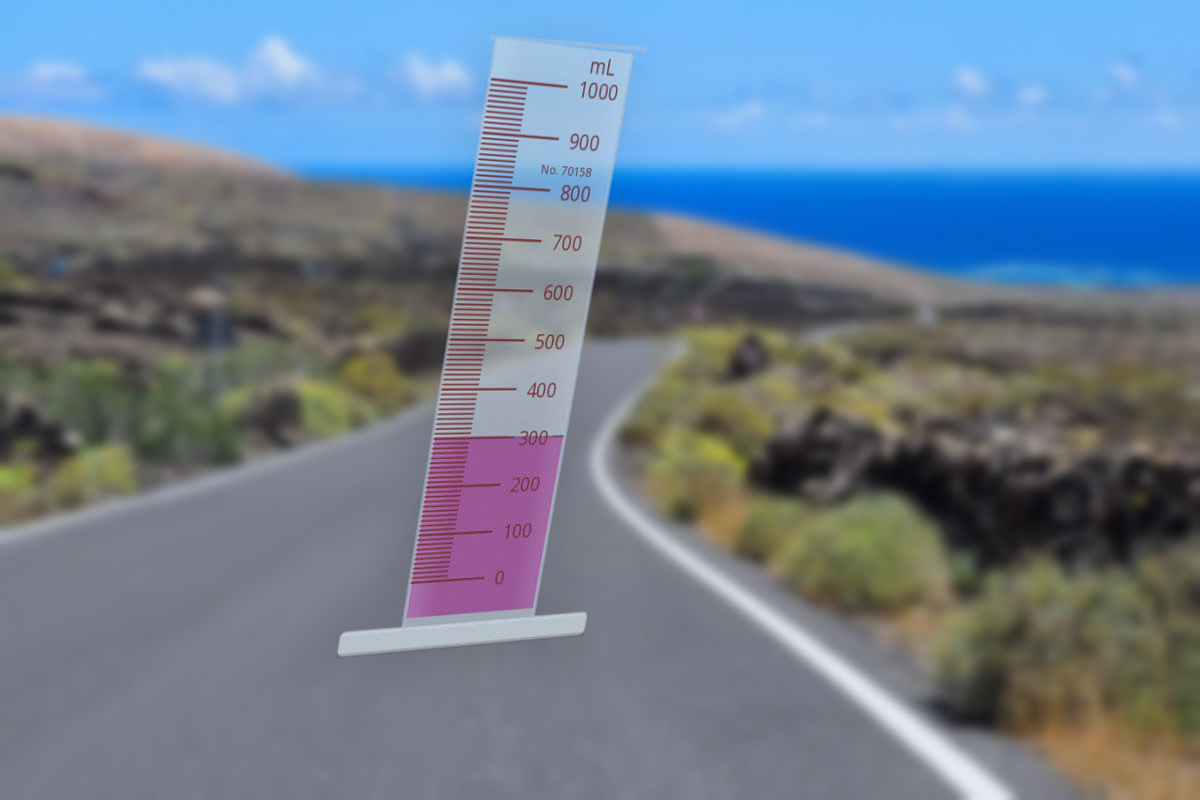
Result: 300,mL
